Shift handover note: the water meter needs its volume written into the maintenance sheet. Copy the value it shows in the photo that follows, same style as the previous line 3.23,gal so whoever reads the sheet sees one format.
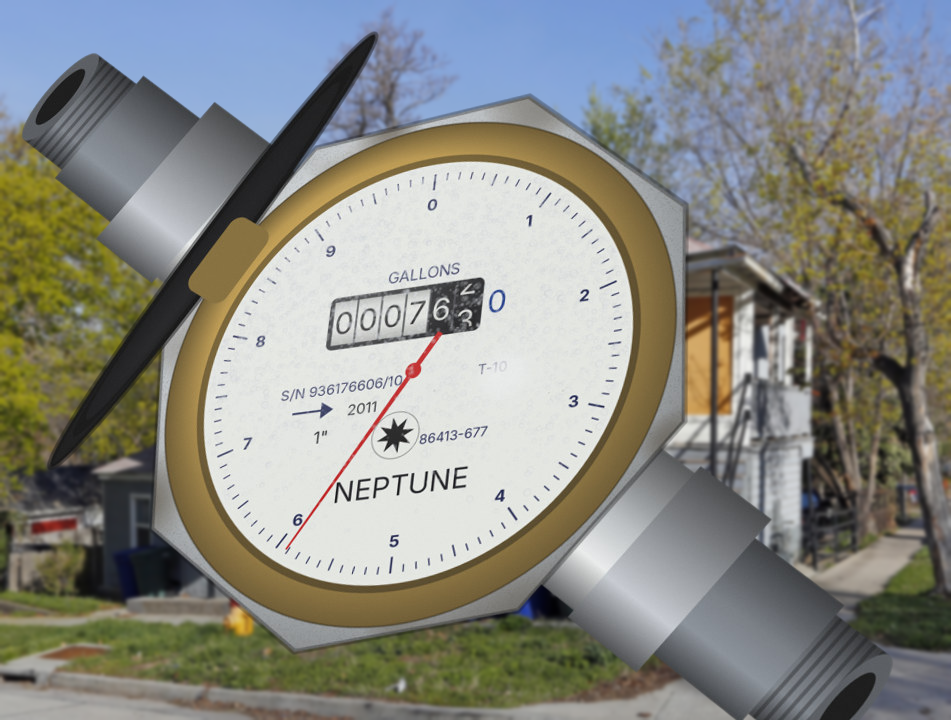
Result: 7625.9,gal
